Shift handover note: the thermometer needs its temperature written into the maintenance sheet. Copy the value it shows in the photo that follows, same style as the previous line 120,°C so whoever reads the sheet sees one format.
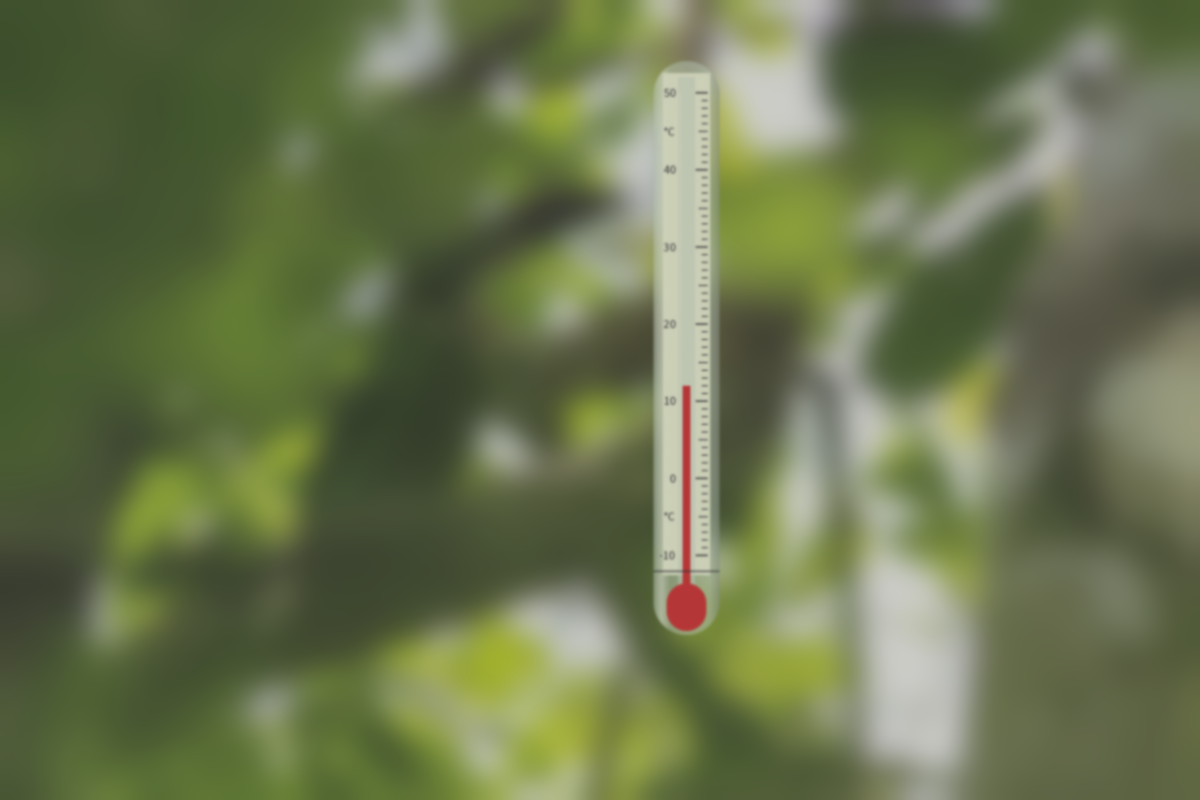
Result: 12,°C
